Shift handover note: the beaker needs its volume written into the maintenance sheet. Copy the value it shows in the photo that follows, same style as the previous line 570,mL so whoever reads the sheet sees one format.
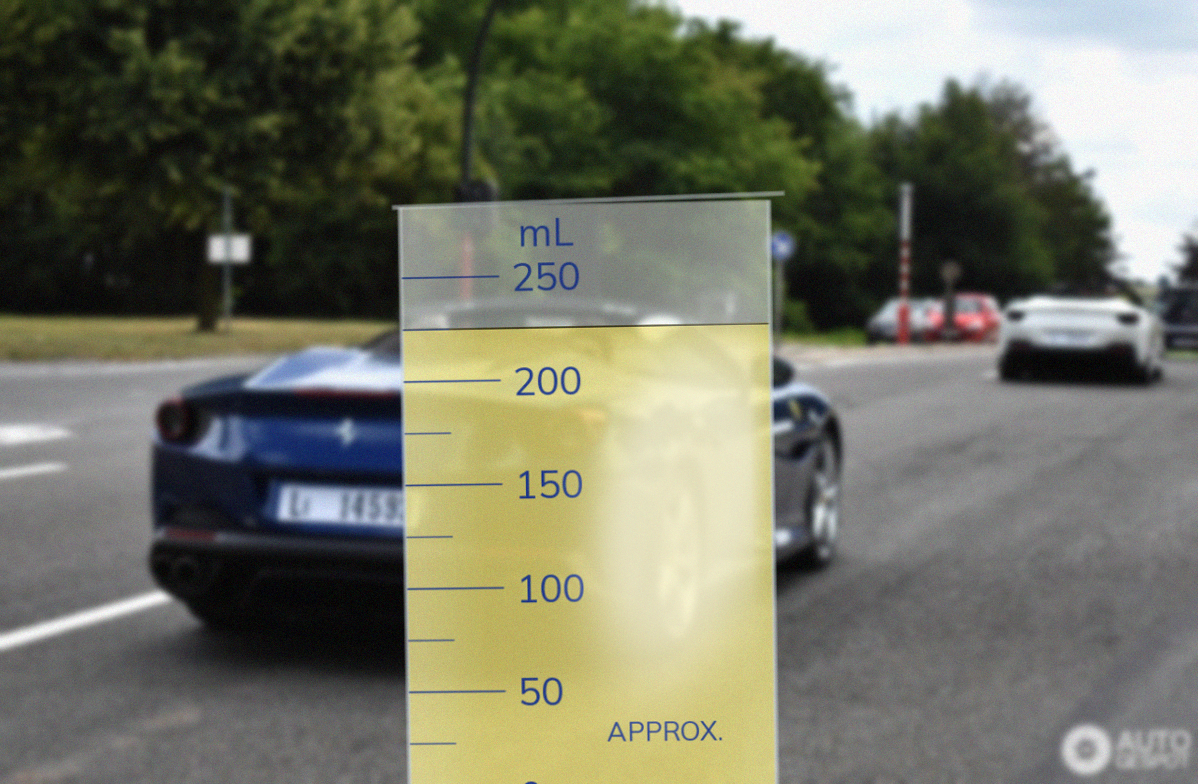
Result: 225,mL
